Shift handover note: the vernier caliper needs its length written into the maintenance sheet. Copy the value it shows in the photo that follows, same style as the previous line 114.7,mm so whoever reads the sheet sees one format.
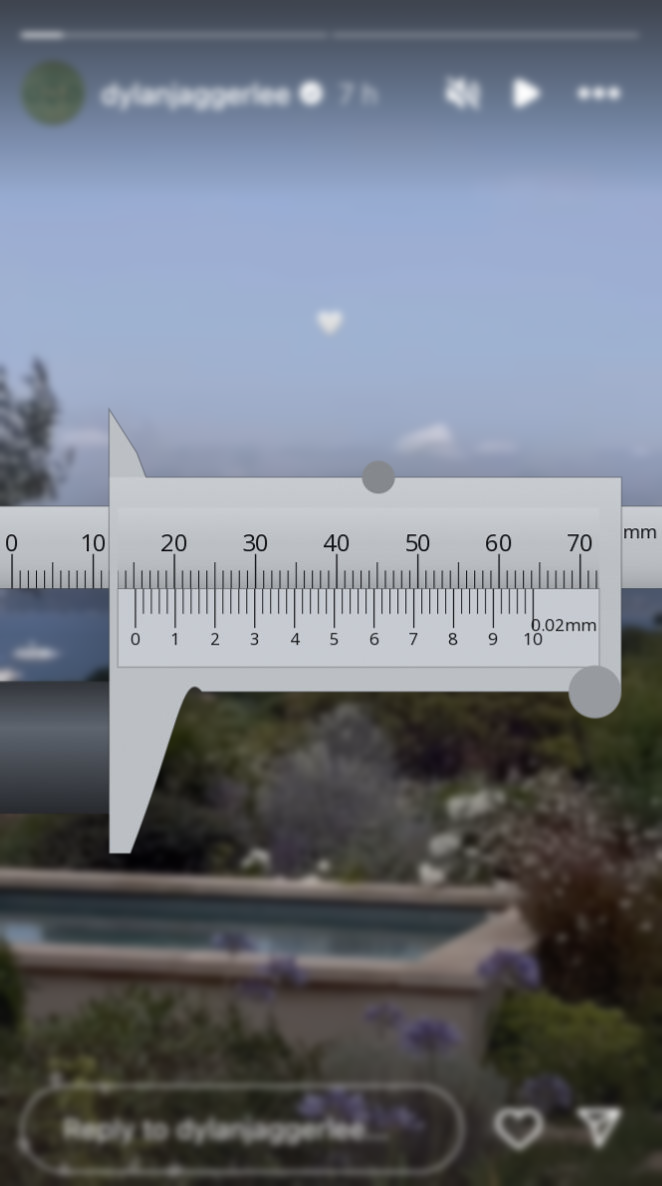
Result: 15.2,mm
